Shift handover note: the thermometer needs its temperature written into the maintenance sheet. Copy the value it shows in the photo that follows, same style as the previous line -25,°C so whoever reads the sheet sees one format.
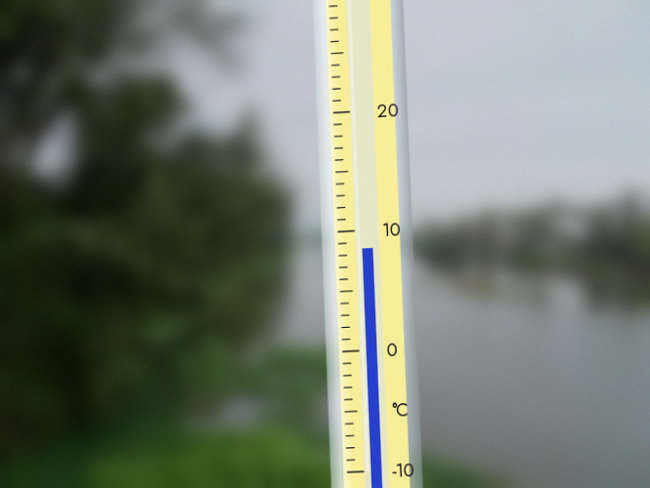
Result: 8.5,°C
